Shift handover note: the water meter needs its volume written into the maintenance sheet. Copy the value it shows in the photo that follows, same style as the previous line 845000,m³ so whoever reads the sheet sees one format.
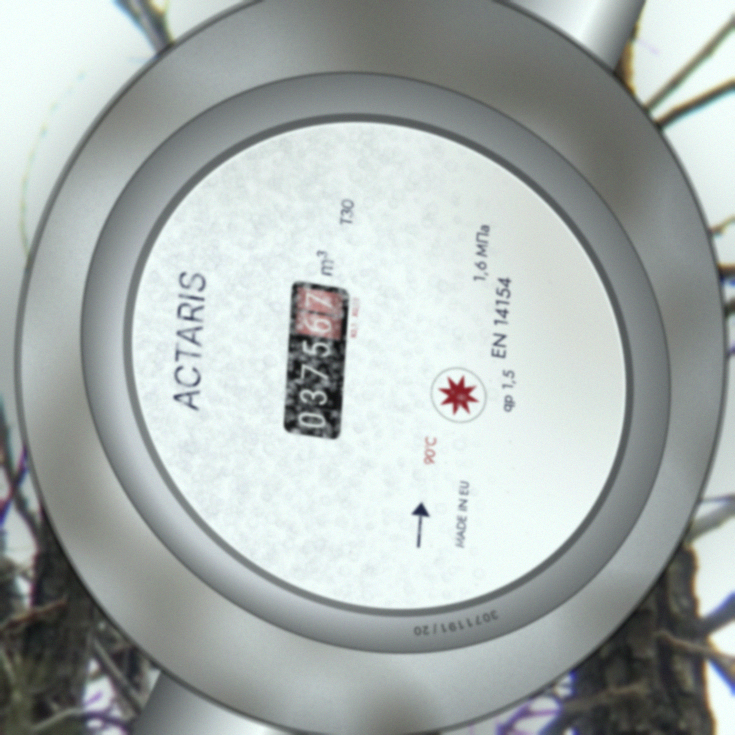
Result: 375.67,m³
